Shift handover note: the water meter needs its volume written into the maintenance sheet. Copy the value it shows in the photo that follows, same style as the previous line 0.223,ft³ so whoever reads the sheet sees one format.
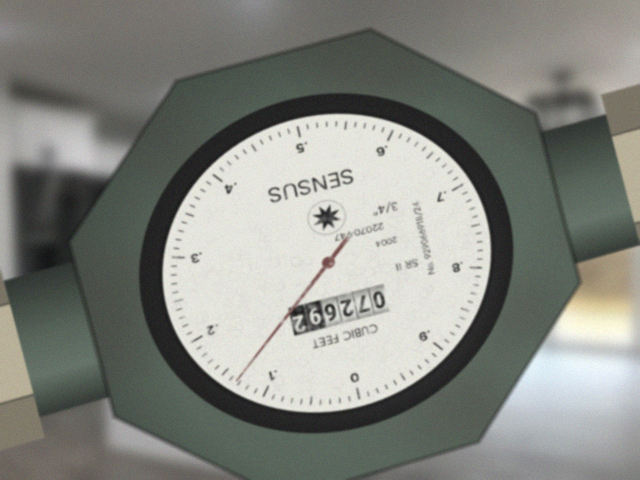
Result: 72692.13,ft³
